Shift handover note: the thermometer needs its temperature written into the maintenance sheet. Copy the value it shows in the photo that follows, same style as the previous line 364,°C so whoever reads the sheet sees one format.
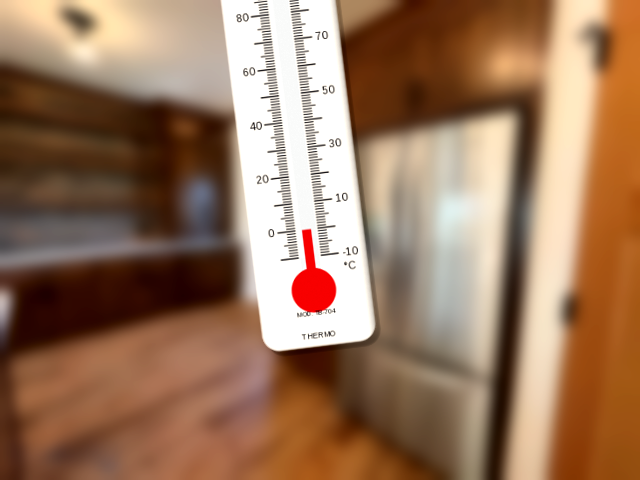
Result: 0,°C
